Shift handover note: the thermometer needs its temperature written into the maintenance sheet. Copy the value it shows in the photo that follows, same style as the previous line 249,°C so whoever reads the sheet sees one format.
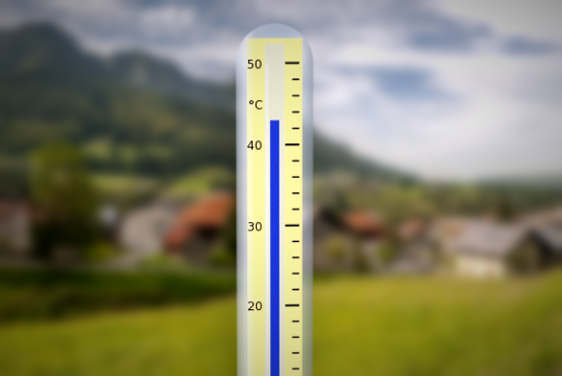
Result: 43,°C
